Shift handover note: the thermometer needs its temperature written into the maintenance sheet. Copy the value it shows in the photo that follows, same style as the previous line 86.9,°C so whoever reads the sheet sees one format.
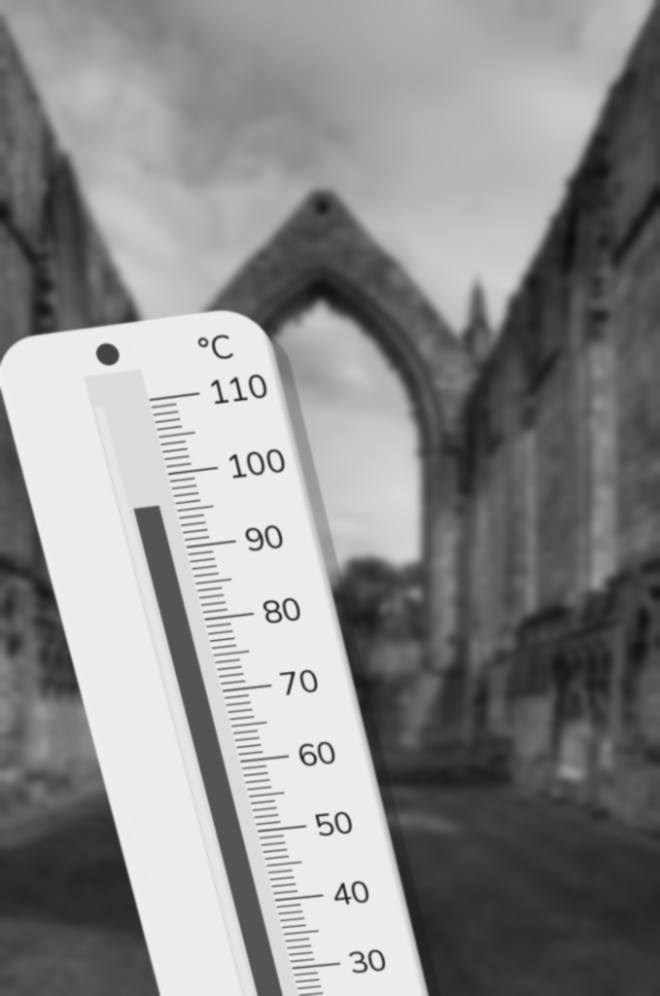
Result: 96,°C
